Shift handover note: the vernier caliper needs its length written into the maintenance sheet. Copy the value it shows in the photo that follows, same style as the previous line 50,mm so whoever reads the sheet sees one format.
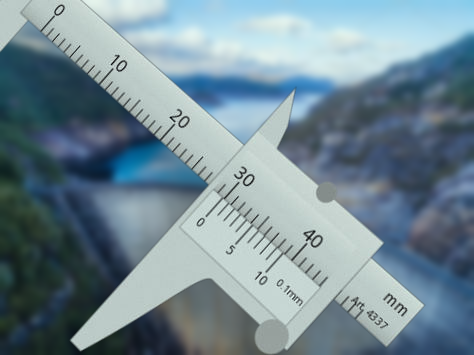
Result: 29.8,mm
